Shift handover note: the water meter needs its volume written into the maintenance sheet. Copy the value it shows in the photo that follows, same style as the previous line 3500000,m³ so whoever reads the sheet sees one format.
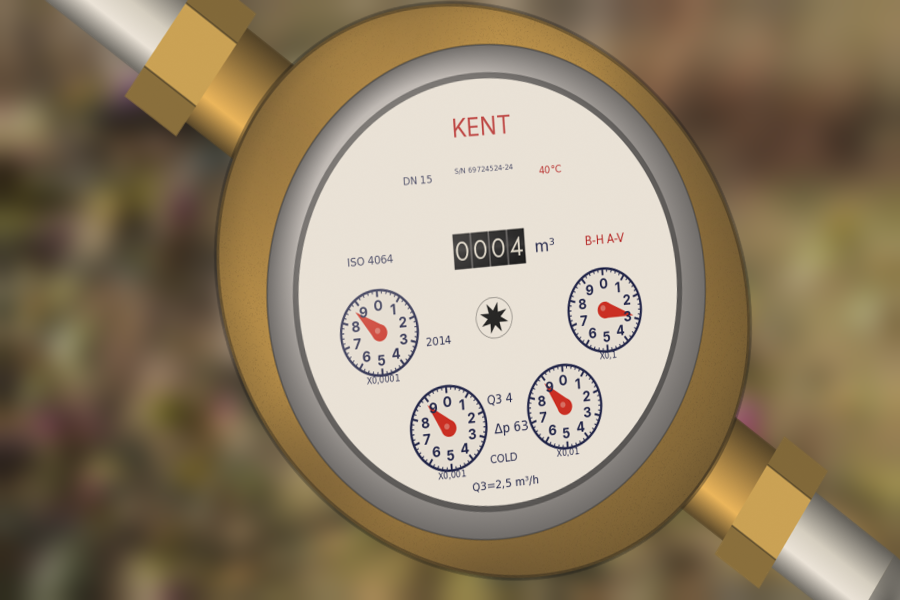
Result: 4.2888,m³
